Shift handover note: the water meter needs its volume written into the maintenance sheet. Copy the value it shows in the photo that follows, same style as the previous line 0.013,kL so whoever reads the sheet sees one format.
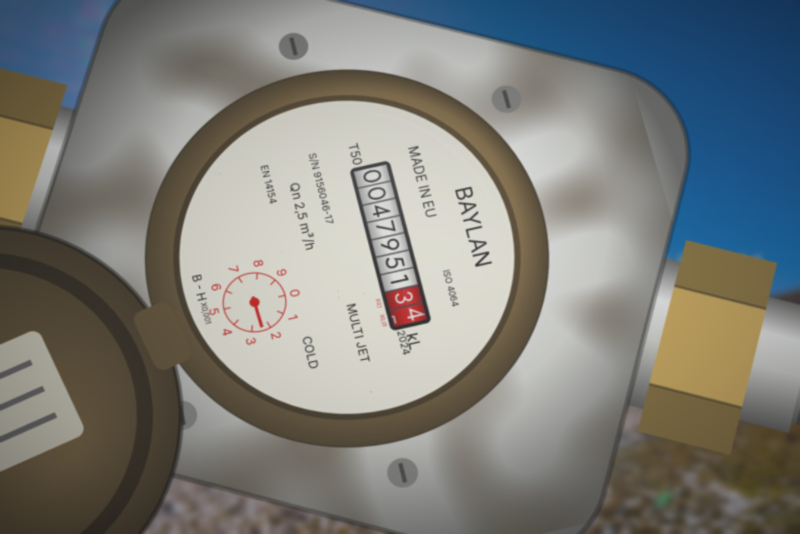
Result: 47951.342,kL
